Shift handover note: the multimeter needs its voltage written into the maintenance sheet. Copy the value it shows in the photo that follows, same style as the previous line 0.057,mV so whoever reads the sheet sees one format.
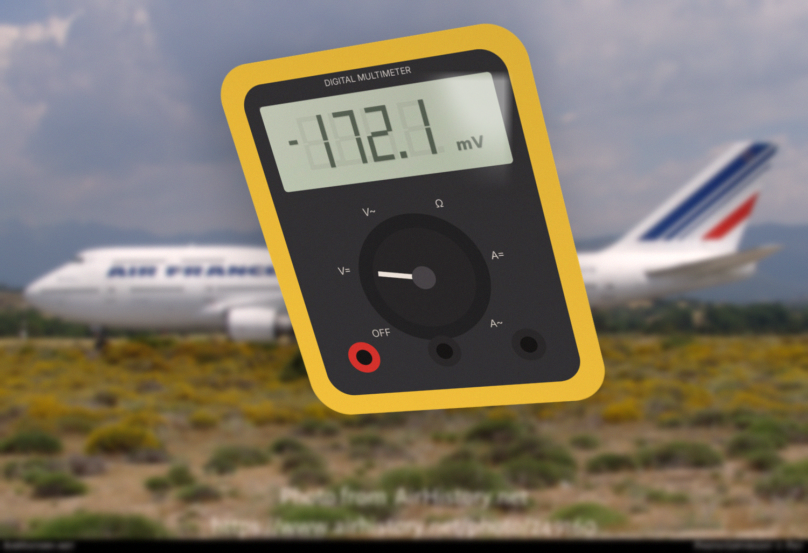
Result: -172.1,mV
